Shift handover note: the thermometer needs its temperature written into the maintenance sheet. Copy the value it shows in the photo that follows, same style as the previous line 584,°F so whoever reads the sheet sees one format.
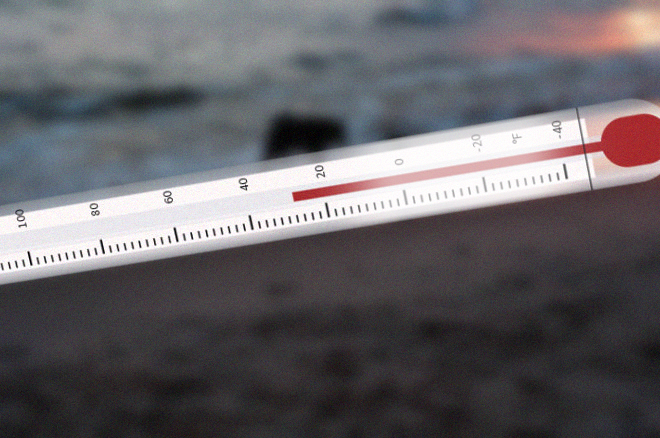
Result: 28,°F
